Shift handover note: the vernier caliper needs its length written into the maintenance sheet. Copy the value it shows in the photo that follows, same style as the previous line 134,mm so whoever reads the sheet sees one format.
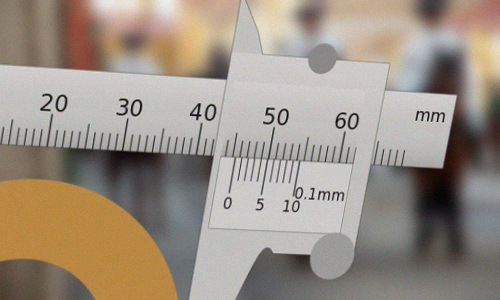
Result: 45.4,mm
